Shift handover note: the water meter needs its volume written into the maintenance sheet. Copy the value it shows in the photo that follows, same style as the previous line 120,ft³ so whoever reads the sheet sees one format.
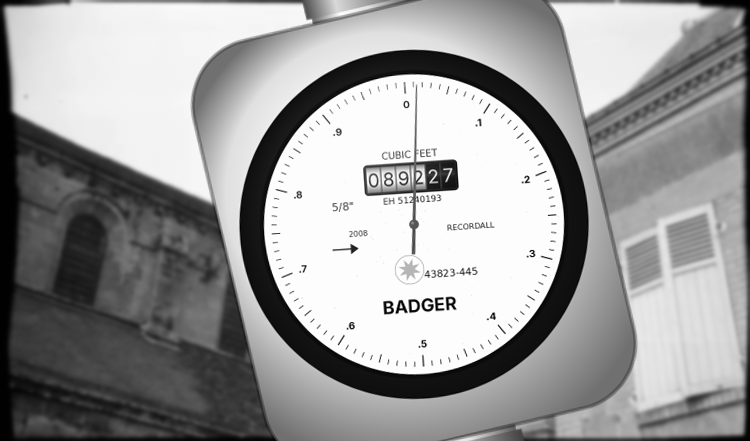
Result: 89227.01,ft³
